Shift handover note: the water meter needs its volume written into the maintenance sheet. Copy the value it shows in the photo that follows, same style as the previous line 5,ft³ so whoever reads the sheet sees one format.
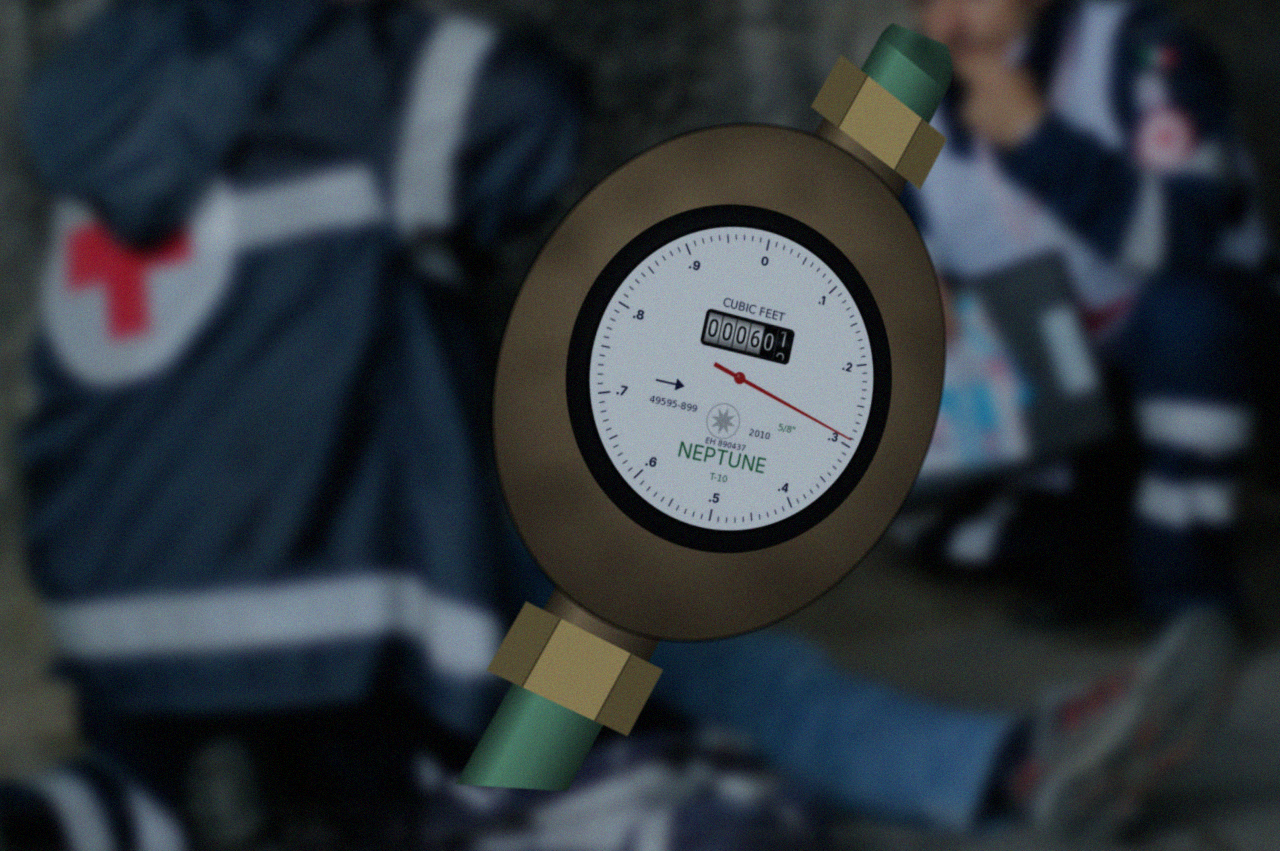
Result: 601.29,ft³
